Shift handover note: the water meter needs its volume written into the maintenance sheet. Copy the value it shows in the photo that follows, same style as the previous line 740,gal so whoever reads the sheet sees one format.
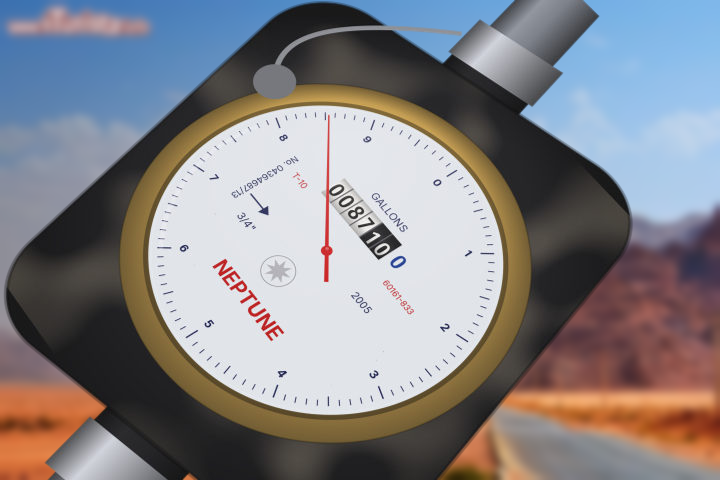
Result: 87098.5,gal
